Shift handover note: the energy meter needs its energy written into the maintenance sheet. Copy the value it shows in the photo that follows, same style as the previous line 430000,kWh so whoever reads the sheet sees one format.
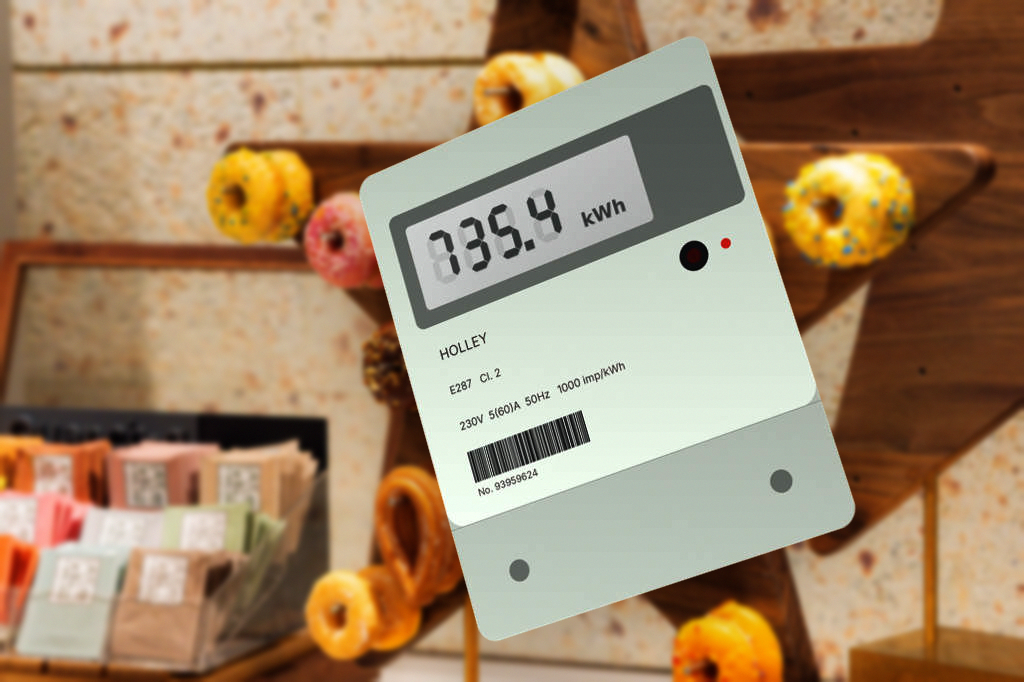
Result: 735.4,kWh
